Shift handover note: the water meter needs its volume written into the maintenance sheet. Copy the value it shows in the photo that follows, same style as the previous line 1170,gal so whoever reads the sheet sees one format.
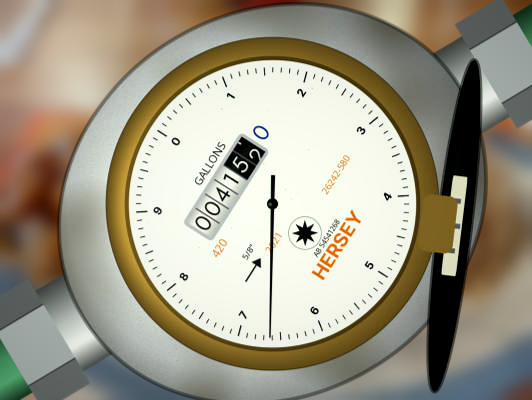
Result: 41516.6,gal
